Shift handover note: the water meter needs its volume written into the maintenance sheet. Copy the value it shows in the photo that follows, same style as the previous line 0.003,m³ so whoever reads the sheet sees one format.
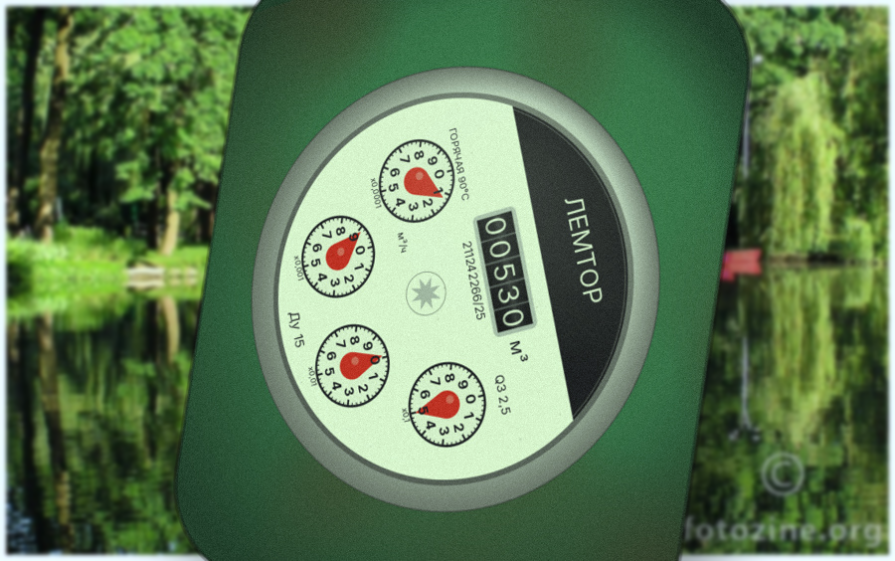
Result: 530.4991,m³
